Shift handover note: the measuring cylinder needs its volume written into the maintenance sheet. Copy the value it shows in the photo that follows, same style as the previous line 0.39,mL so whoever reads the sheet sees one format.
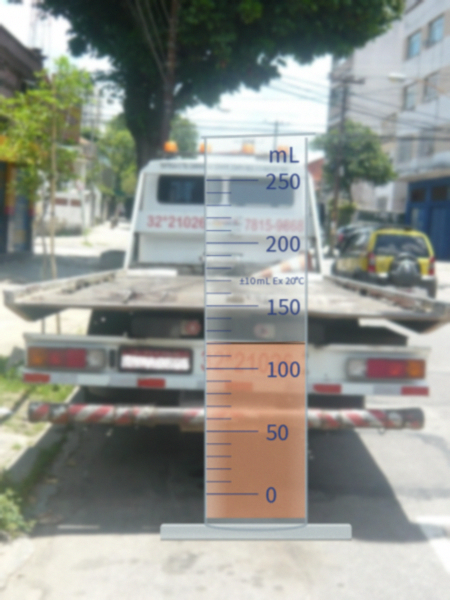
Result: 120,mL
